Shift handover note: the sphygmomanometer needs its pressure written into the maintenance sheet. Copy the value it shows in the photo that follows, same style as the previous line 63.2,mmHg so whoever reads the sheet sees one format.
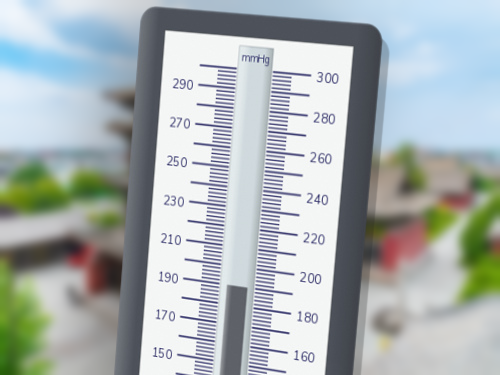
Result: 190,mmHg
